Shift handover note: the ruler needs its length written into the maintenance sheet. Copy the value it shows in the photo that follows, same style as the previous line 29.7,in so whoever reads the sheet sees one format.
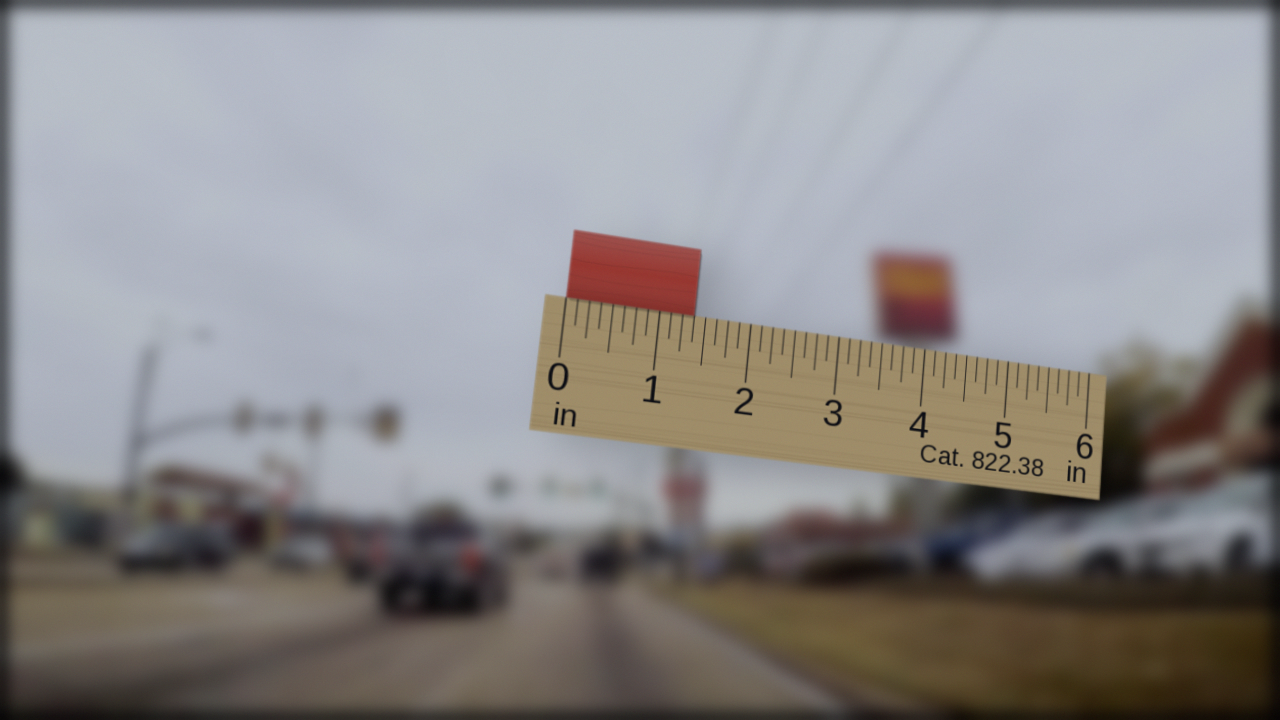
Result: 1.375,in
